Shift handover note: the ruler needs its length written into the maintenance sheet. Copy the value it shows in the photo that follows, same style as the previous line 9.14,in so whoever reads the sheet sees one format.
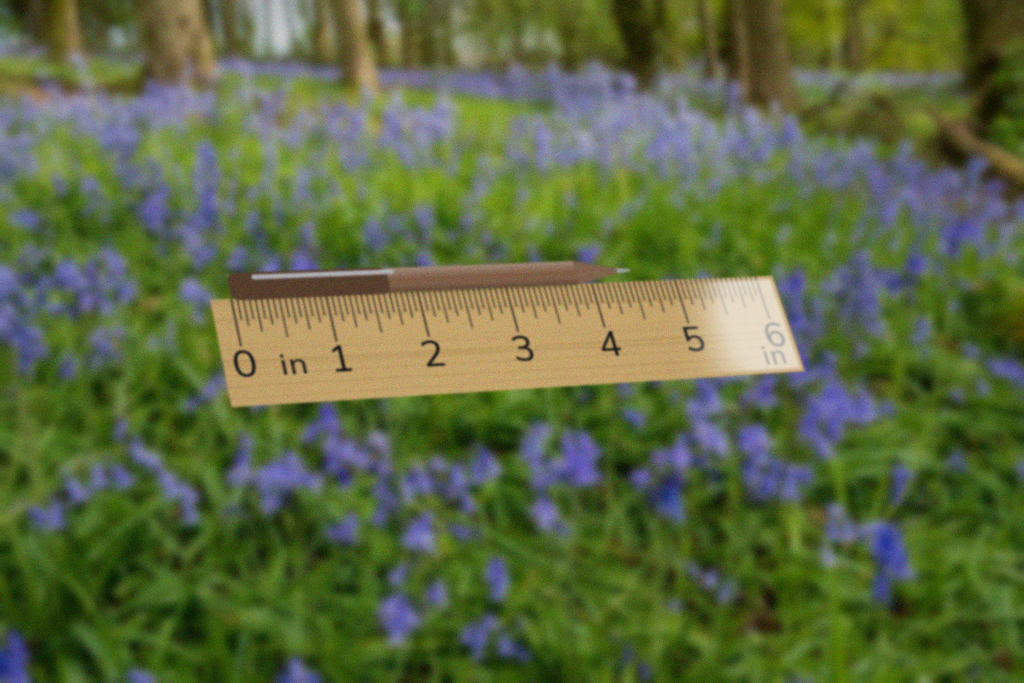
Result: 4.5,in
